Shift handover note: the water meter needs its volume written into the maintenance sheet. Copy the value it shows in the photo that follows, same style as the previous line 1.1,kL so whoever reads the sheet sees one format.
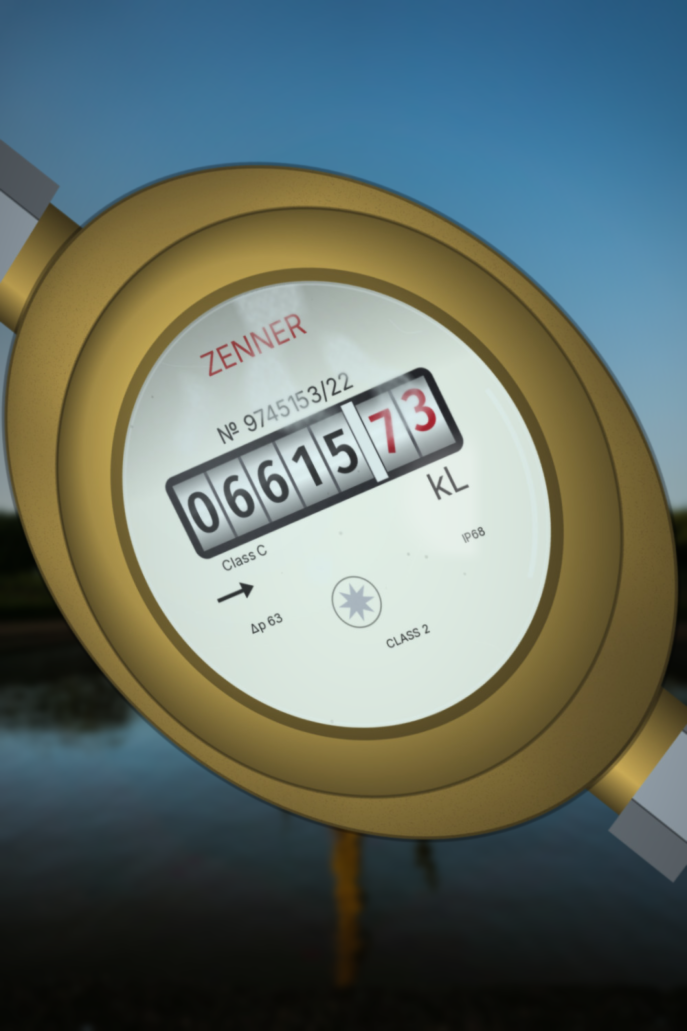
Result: 6615.73,kL
